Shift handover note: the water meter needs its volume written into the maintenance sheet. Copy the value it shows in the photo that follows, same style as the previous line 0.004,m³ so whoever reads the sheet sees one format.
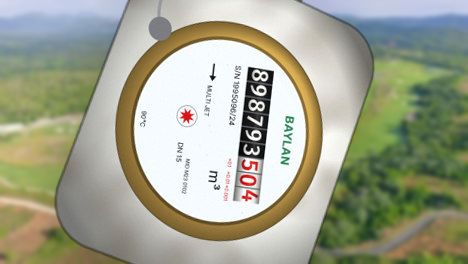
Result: 898793.504,m³
